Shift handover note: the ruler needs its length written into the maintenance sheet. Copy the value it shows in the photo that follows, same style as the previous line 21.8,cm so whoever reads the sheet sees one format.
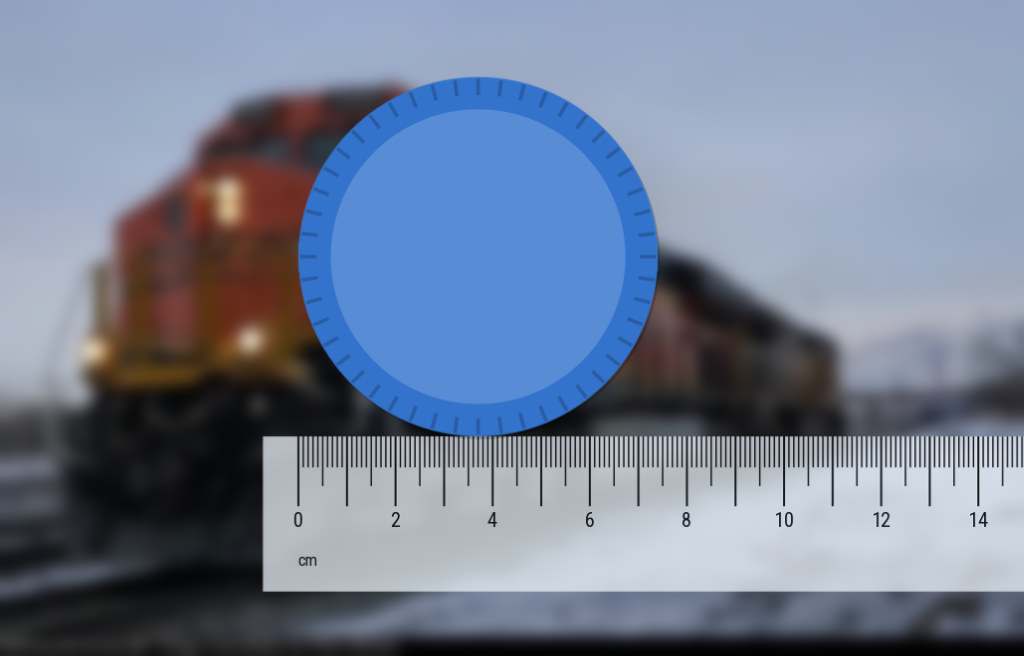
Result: 7.4,cm
